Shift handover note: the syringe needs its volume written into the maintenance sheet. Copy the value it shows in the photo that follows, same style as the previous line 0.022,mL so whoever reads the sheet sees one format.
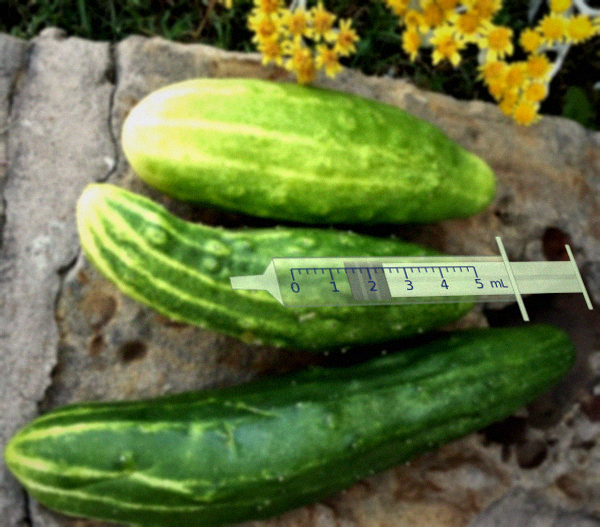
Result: 1.4,mL
